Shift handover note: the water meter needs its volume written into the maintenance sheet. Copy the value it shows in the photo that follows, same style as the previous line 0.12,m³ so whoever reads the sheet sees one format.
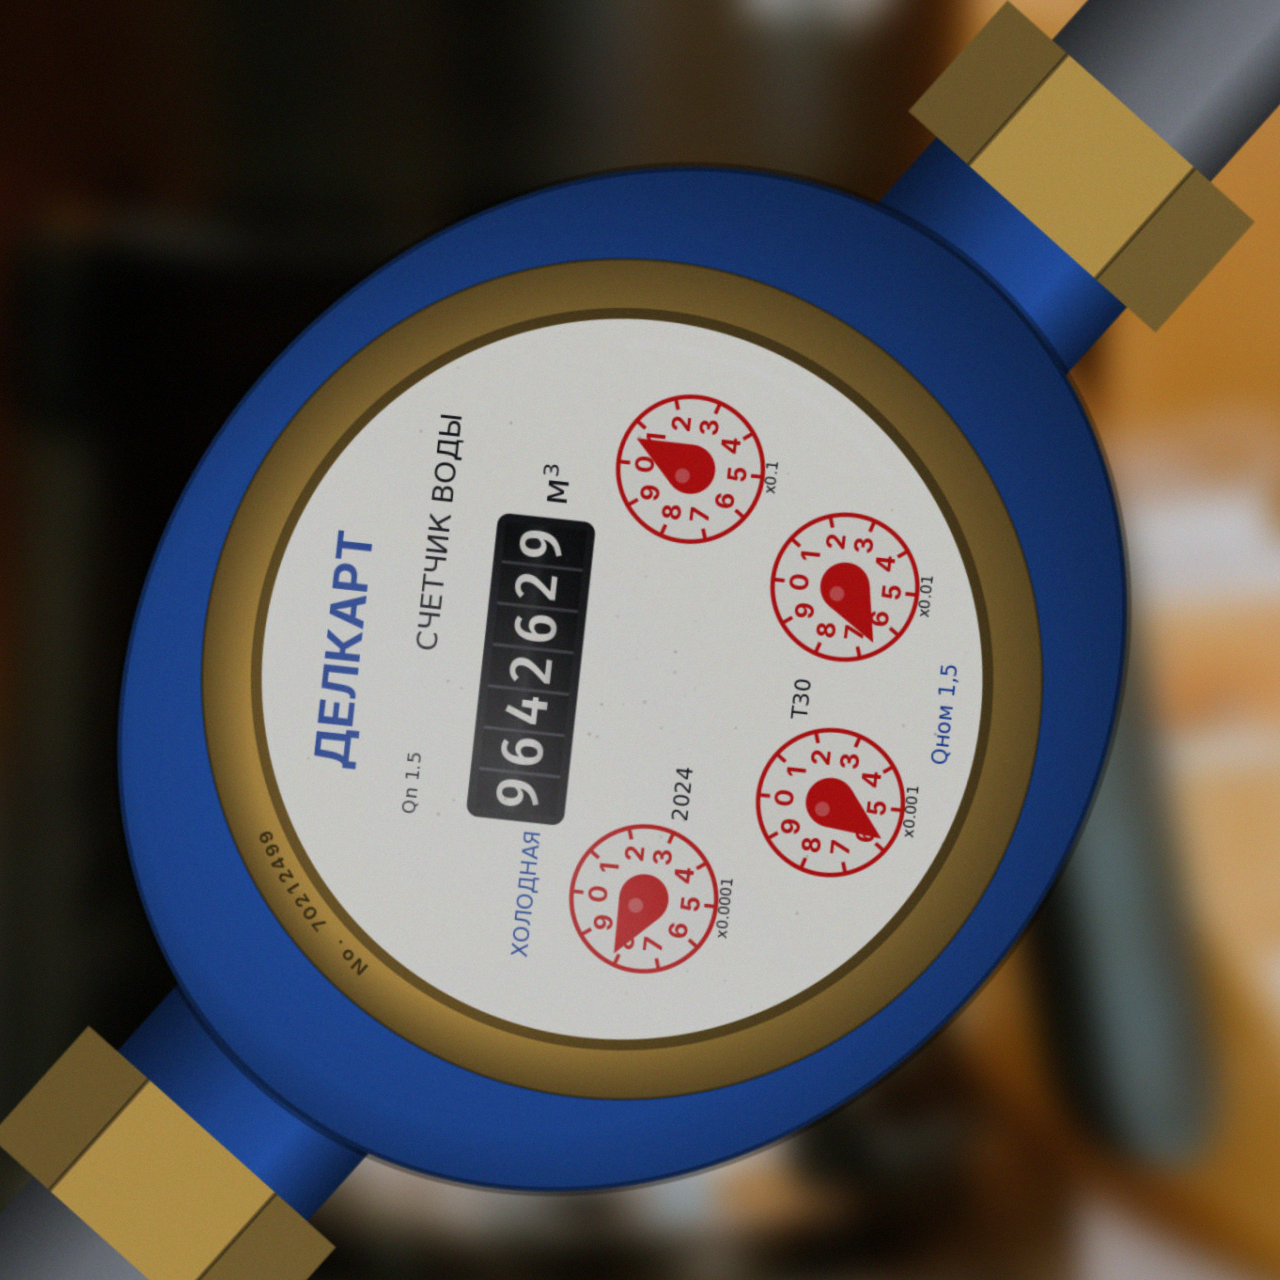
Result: 9642629.0658,m³
